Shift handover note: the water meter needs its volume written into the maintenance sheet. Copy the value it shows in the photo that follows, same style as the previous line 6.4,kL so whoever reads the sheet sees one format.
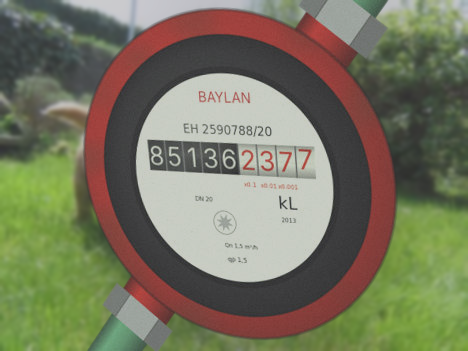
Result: 85136.2377,kL
